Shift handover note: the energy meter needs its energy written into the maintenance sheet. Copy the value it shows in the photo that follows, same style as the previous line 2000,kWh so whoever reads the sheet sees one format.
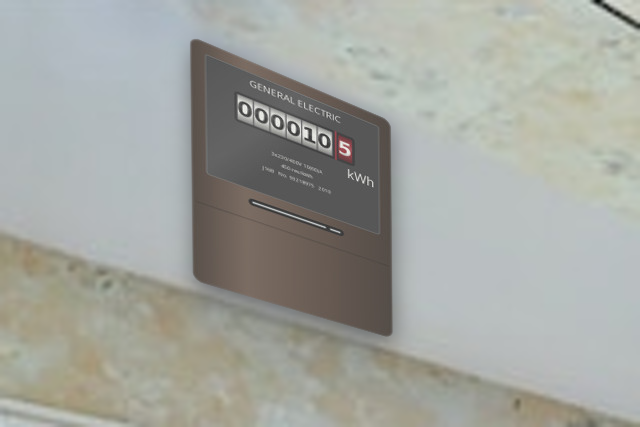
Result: 10.5,kWh
